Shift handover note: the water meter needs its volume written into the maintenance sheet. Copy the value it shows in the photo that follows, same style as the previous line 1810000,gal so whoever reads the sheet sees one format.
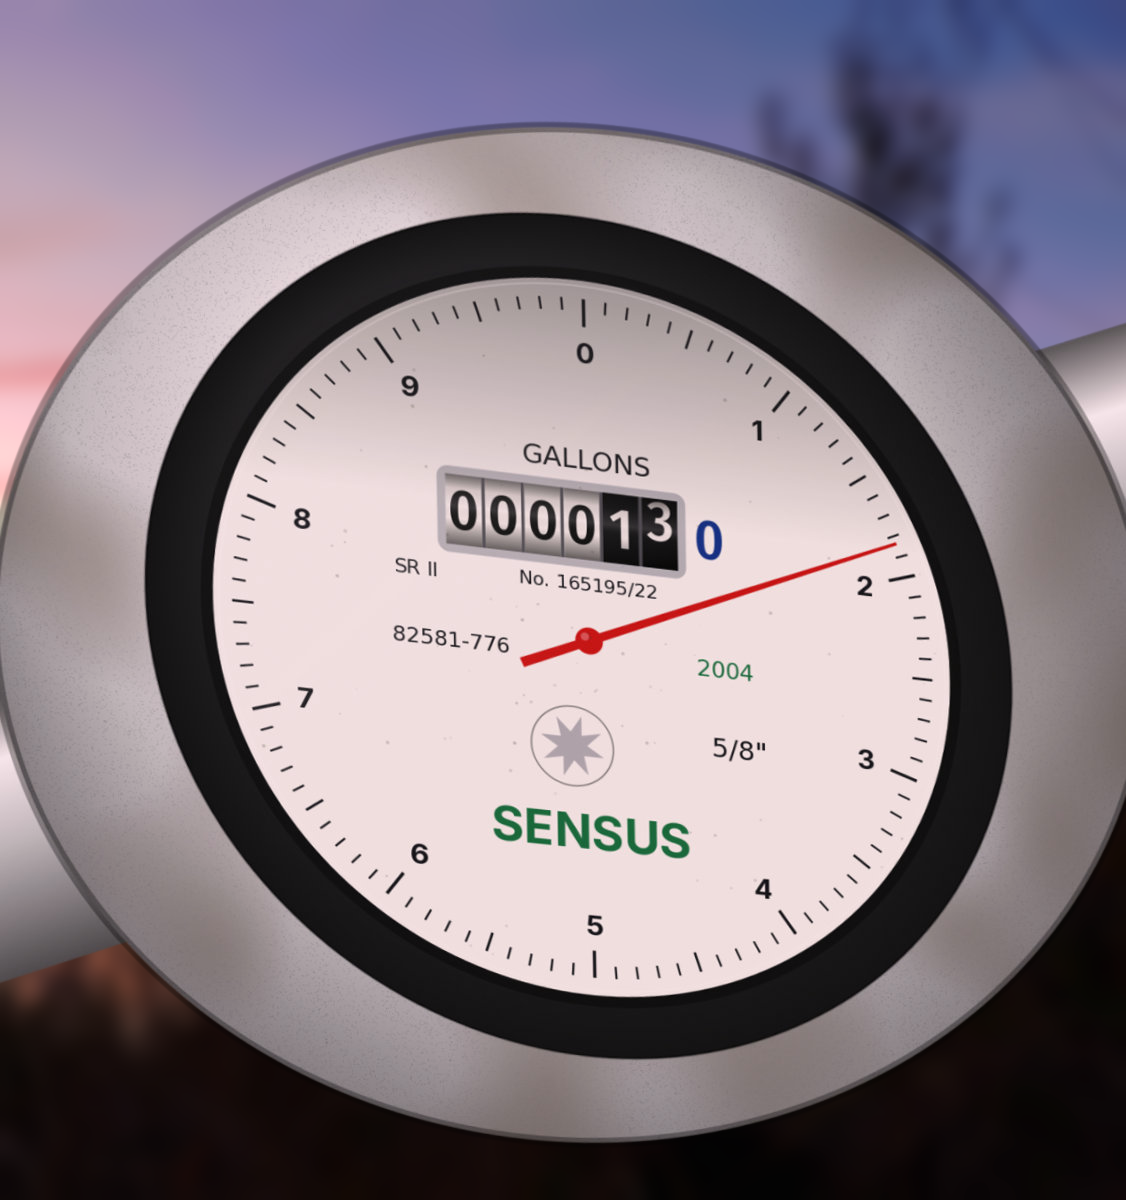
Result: 131.8,gal
